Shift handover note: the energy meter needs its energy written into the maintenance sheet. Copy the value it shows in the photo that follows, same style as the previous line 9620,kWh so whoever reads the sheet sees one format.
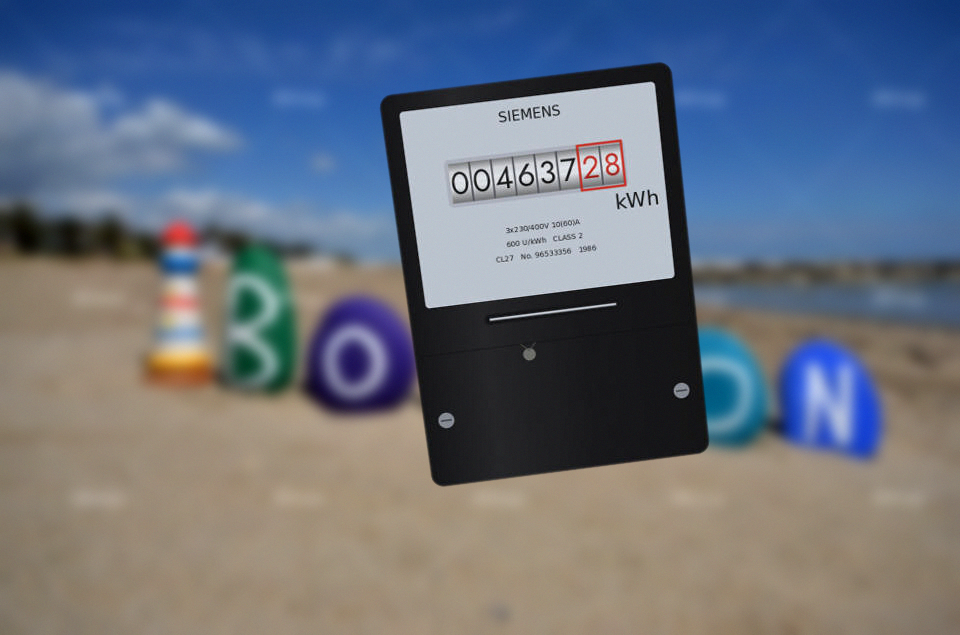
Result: 4637.28,kWh
